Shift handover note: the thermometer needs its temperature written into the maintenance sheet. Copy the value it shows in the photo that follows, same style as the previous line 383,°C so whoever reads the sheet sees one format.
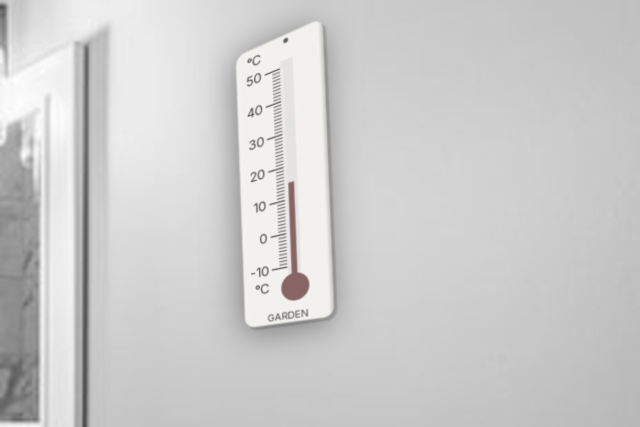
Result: 15,°C
